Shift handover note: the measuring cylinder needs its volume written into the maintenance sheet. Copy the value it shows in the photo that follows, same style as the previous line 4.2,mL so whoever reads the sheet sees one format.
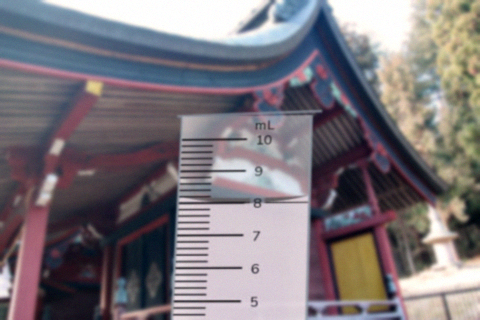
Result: 8,mL
